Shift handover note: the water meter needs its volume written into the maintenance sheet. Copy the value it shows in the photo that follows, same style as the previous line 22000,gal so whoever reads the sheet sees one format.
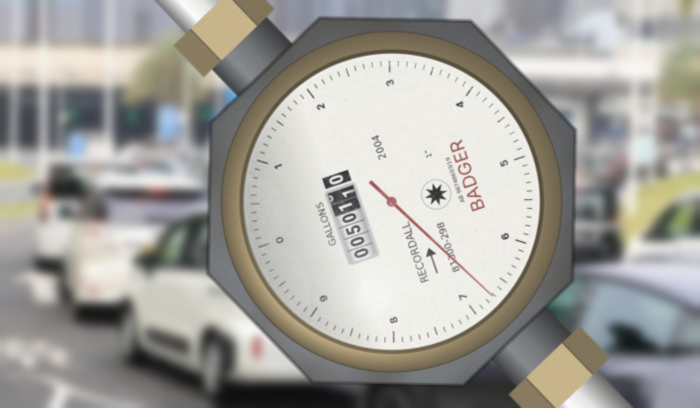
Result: 50106.7,gal
